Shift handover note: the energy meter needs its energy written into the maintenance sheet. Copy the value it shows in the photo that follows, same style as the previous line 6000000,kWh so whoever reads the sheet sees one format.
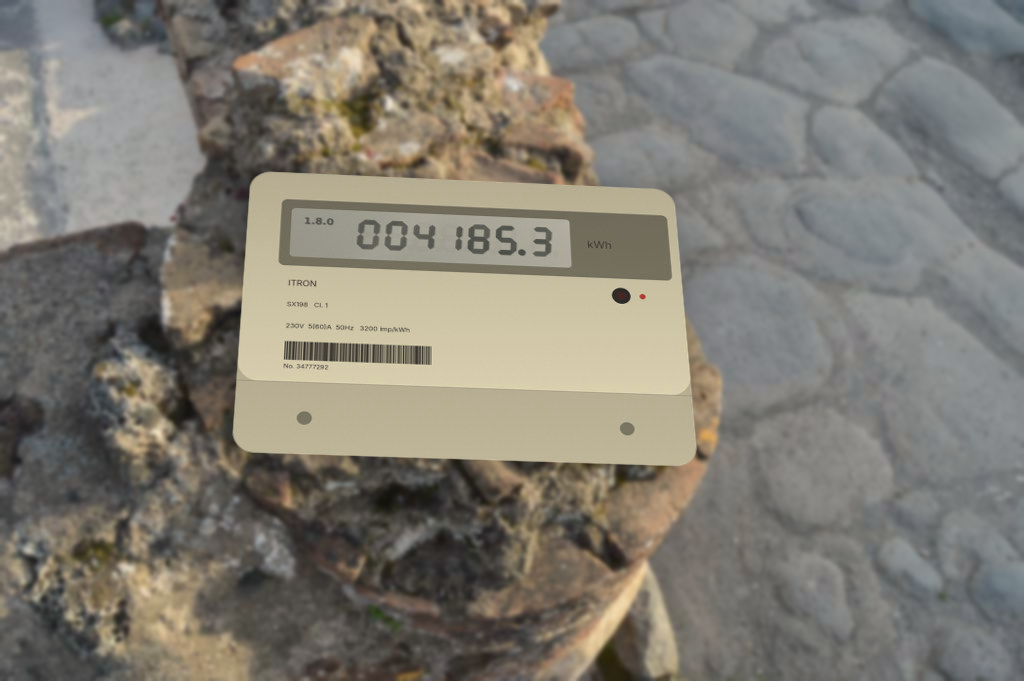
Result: 4185.3,kWh
